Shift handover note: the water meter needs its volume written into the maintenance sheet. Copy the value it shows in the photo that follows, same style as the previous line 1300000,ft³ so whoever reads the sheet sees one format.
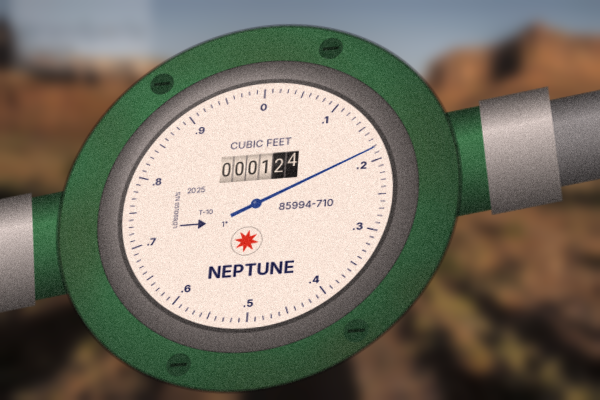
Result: 124.18,ft³
